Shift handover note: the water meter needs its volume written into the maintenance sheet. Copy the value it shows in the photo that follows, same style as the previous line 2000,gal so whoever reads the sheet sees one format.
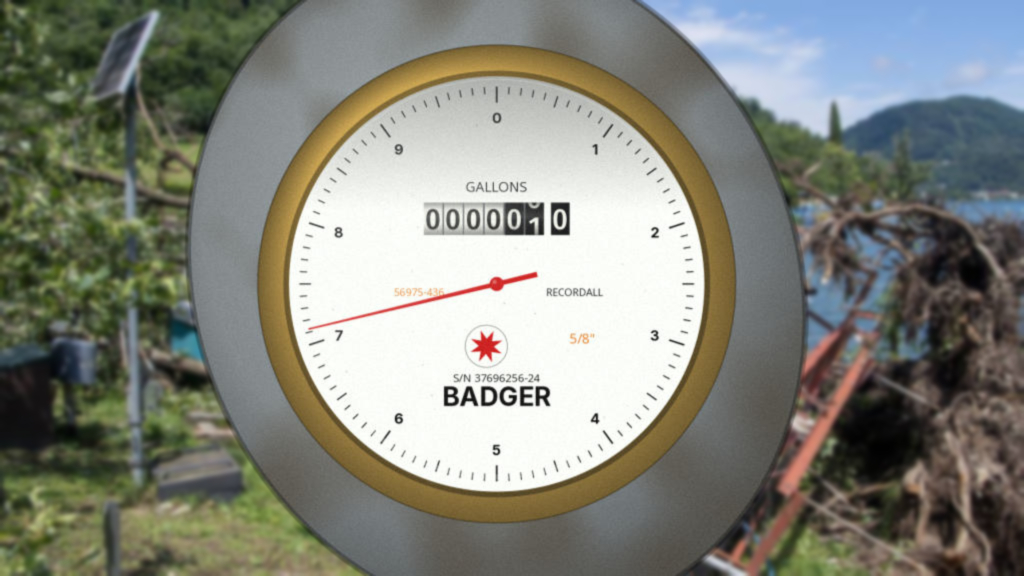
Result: 7.1,gal
